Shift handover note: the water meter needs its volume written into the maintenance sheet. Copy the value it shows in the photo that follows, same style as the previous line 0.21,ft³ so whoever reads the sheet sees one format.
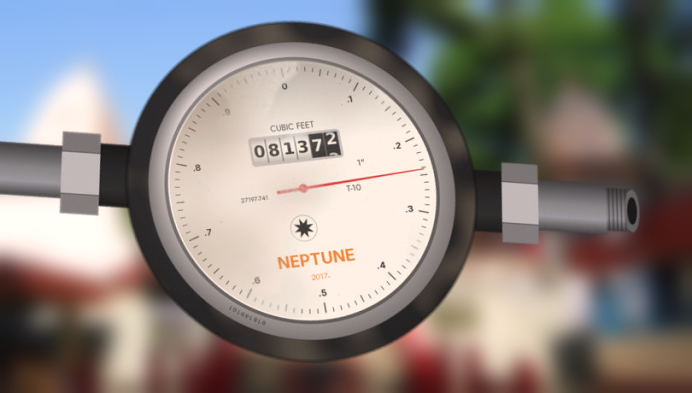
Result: 81372.24,ft³
